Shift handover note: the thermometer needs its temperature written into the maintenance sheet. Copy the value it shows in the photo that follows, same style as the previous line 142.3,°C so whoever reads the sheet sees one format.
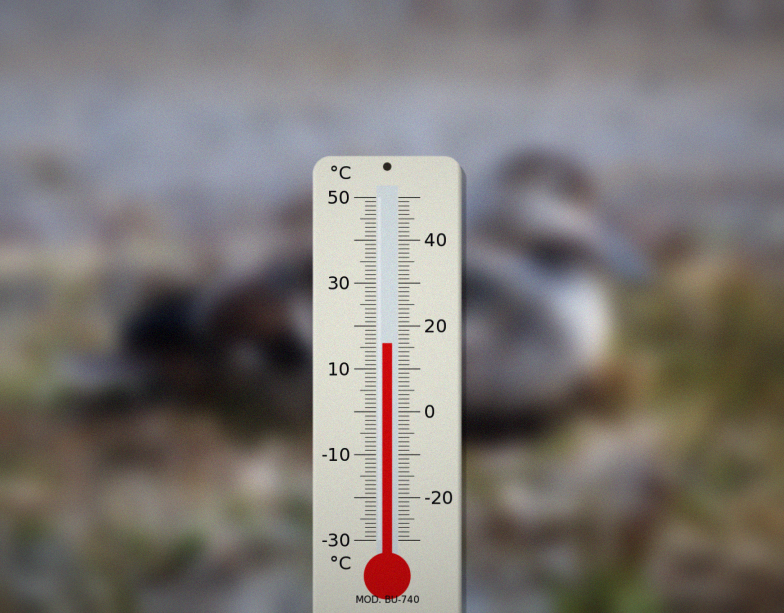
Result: 16,°C
